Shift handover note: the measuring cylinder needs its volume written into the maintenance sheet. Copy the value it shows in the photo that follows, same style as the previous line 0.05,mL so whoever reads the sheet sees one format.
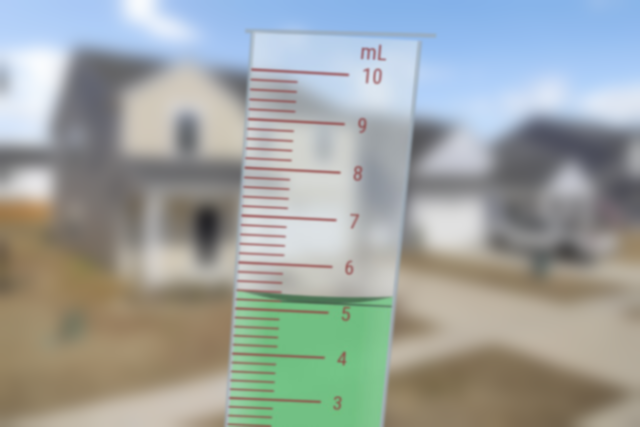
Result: 5.2,mL
